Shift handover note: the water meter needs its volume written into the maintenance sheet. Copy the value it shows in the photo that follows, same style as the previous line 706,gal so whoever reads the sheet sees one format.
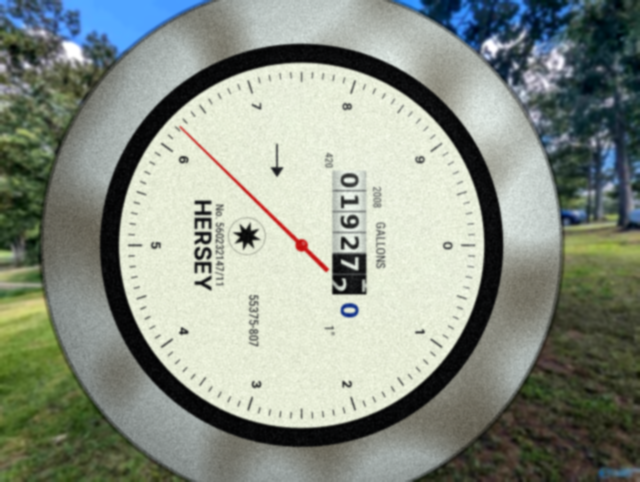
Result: 192716.2,gal
